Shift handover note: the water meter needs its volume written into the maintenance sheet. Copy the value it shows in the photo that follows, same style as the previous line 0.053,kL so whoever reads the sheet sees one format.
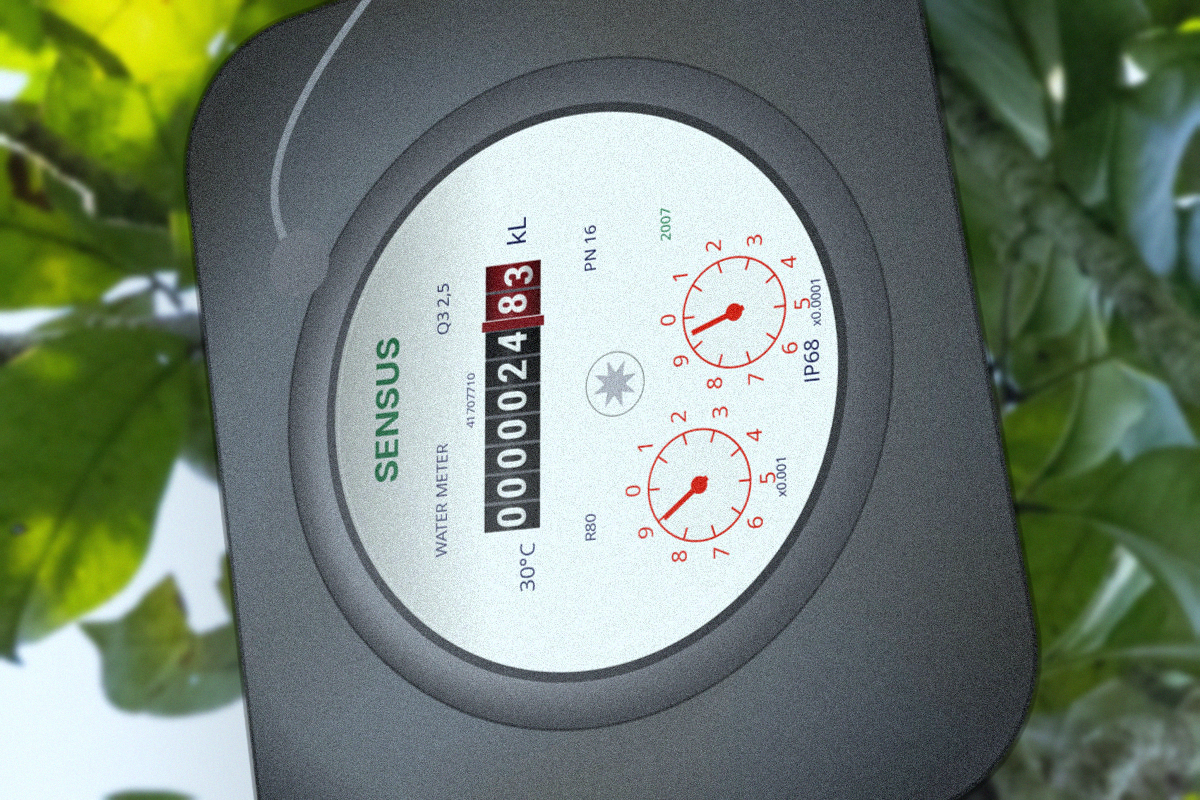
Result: 24.8289,kL
